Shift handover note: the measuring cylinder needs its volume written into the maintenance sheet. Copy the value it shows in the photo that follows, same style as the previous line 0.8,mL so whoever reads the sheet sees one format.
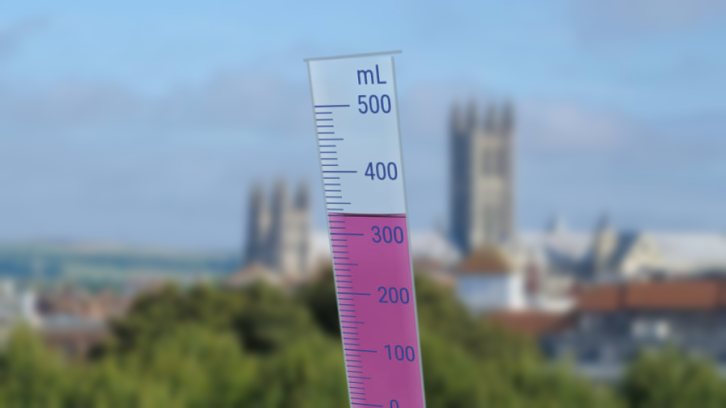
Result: 330,mL
